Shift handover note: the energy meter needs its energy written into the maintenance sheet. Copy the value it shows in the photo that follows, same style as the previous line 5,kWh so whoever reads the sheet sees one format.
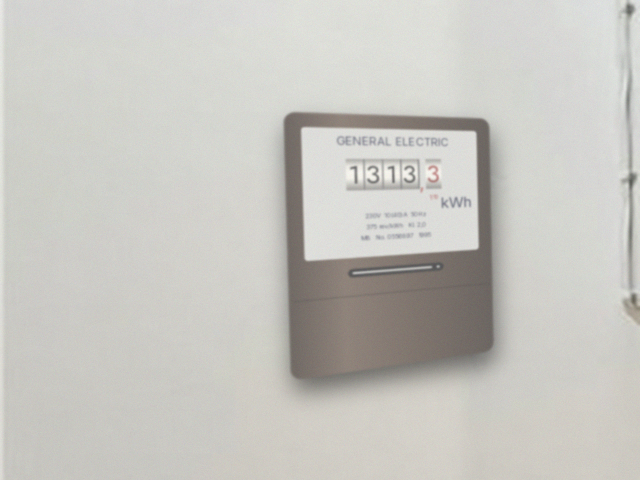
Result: 1313.3,kWh
